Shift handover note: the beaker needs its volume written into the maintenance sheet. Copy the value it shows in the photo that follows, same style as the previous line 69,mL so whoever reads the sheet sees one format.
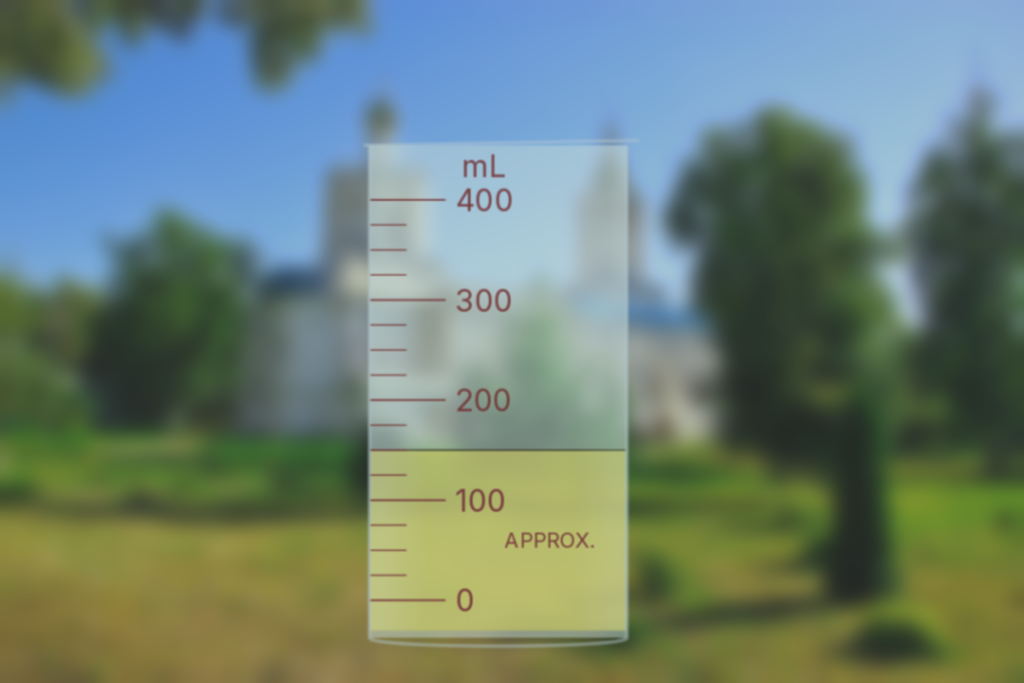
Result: 150,mL
